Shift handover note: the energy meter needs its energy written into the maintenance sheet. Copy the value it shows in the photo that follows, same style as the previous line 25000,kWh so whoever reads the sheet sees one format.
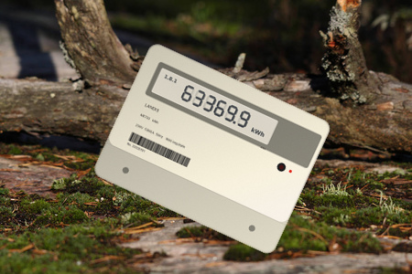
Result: 63369.9,kWh
